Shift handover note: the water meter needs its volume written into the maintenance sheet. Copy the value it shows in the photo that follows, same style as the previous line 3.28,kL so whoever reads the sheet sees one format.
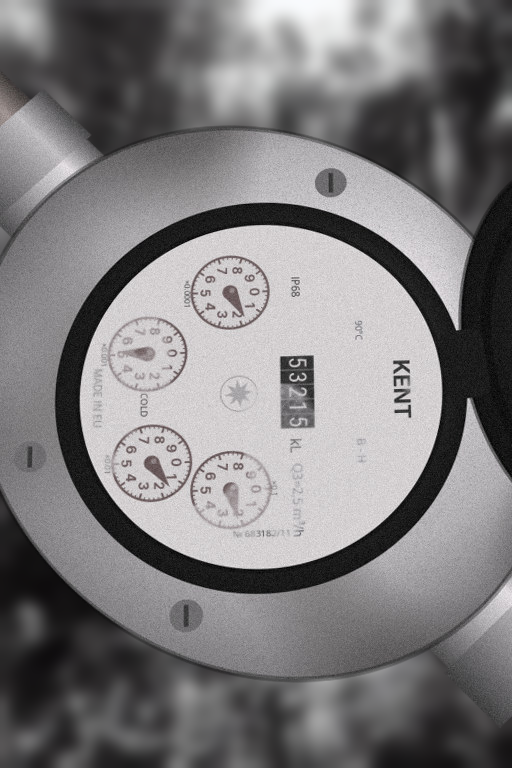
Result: 53215.2151,kL
